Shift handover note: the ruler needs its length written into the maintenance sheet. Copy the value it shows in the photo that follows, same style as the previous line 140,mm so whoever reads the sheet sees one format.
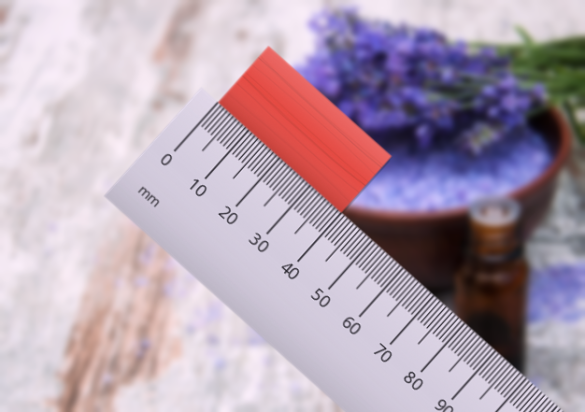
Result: 40,mm
